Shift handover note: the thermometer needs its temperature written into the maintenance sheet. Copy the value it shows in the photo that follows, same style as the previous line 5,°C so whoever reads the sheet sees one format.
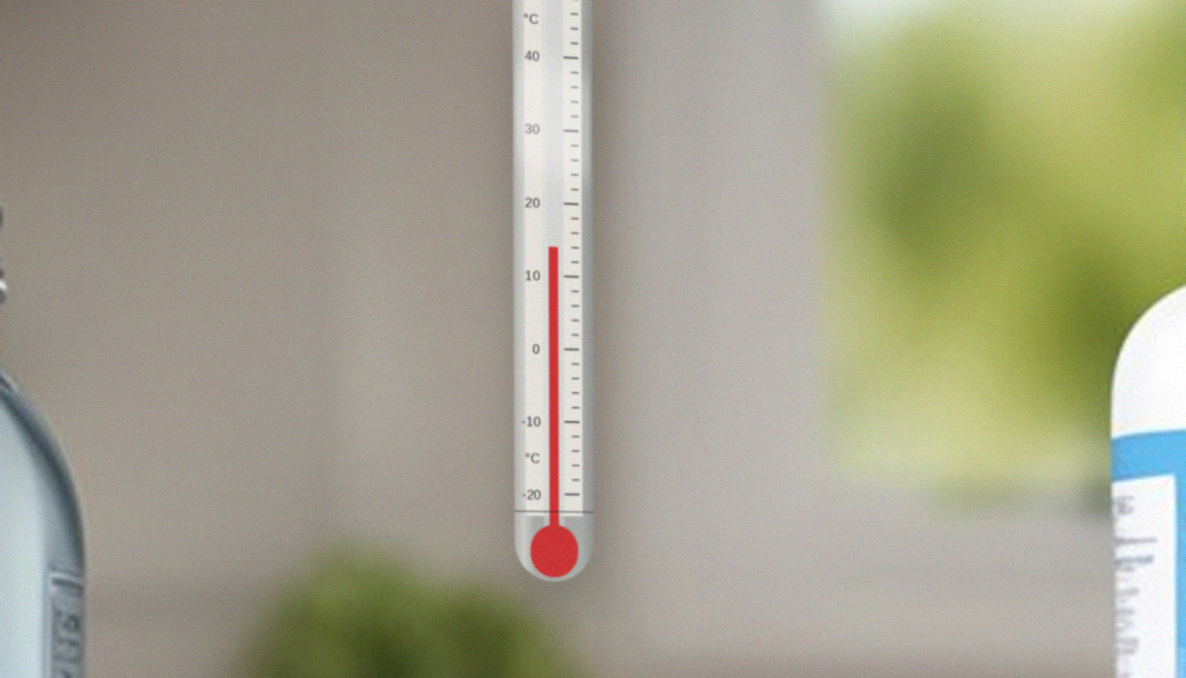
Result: 14,°C
